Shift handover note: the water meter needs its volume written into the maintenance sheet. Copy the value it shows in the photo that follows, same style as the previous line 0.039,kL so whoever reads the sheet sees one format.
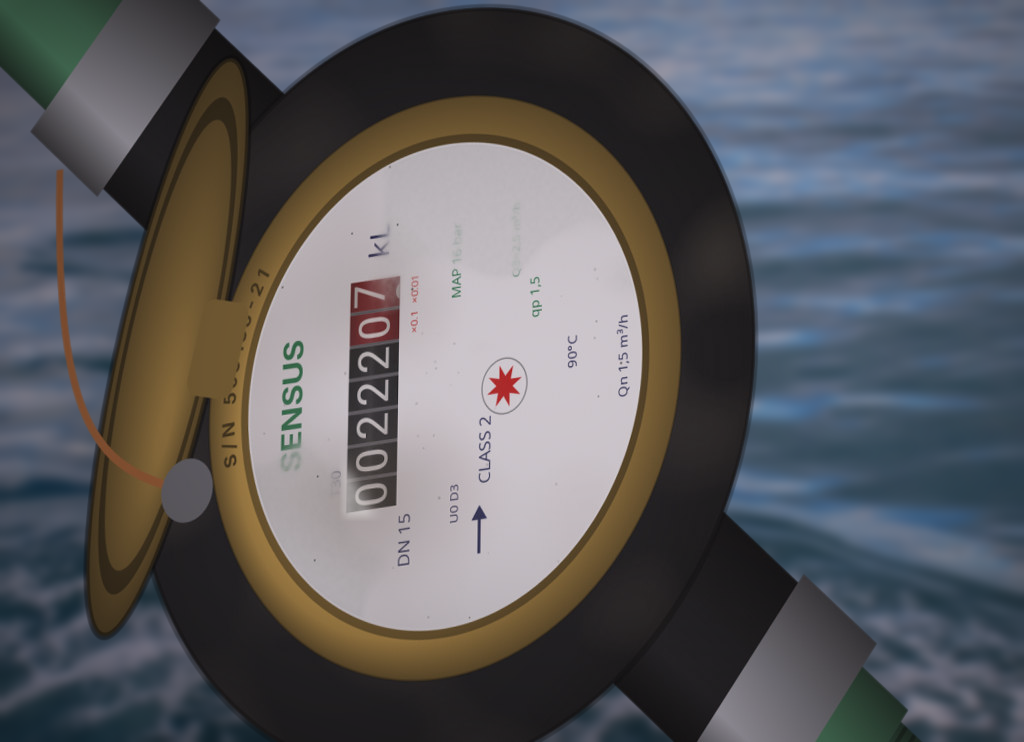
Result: 222.07,kL
